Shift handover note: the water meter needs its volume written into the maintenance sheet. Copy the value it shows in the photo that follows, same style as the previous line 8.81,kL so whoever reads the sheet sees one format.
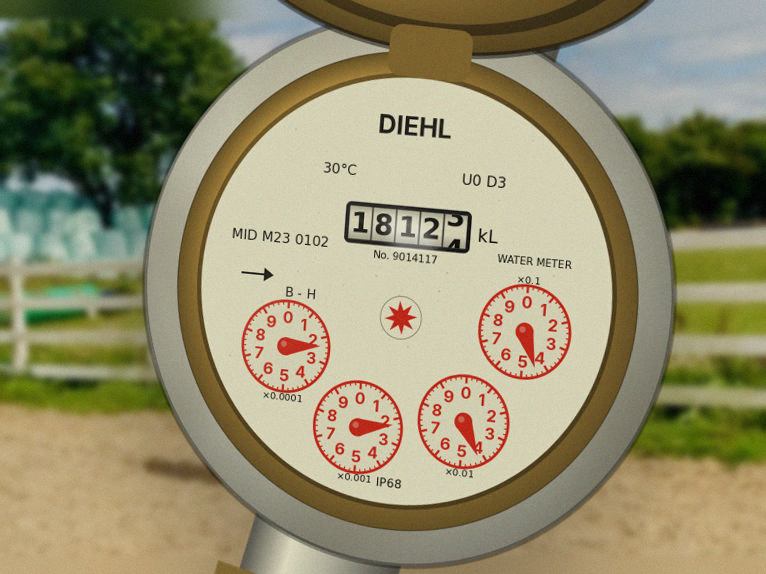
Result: 18123.4422,kL
